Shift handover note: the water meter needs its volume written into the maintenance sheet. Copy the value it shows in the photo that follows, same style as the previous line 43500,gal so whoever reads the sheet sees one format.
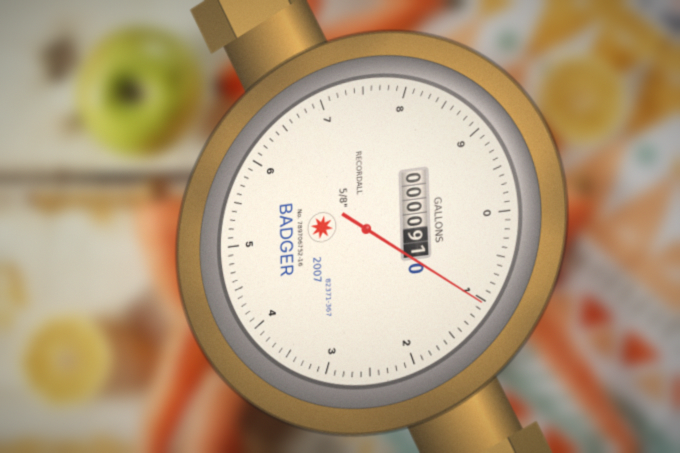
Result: 911.0,gal
